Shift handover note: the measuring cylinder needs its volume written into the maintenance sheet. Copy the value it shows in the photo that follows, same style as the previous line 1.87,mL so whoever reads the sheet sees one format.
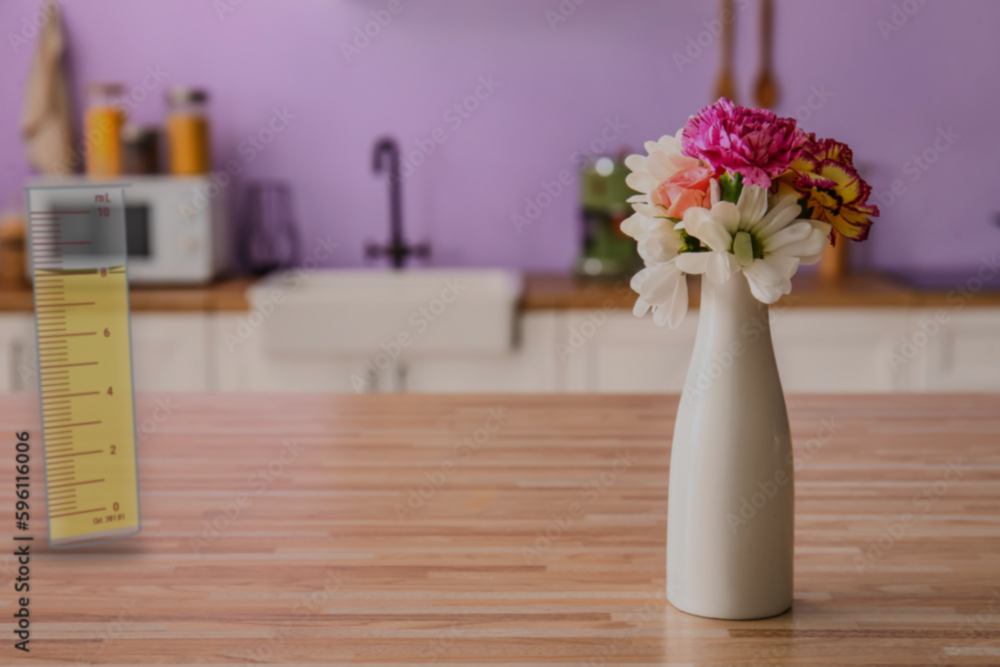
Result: 8,mL
